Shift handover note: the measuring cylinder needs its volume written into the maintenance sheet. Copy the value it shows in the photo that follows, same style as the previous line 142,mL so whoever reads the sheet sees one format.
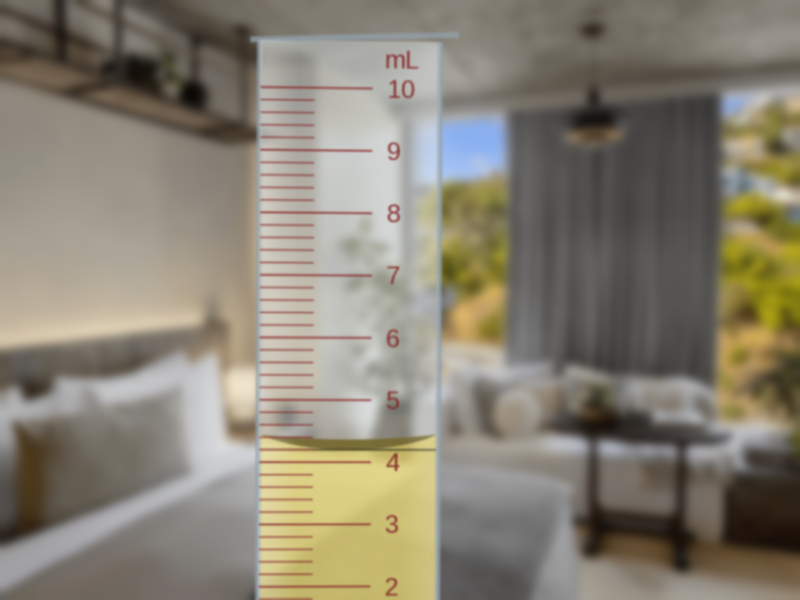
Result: 4.2,mL
